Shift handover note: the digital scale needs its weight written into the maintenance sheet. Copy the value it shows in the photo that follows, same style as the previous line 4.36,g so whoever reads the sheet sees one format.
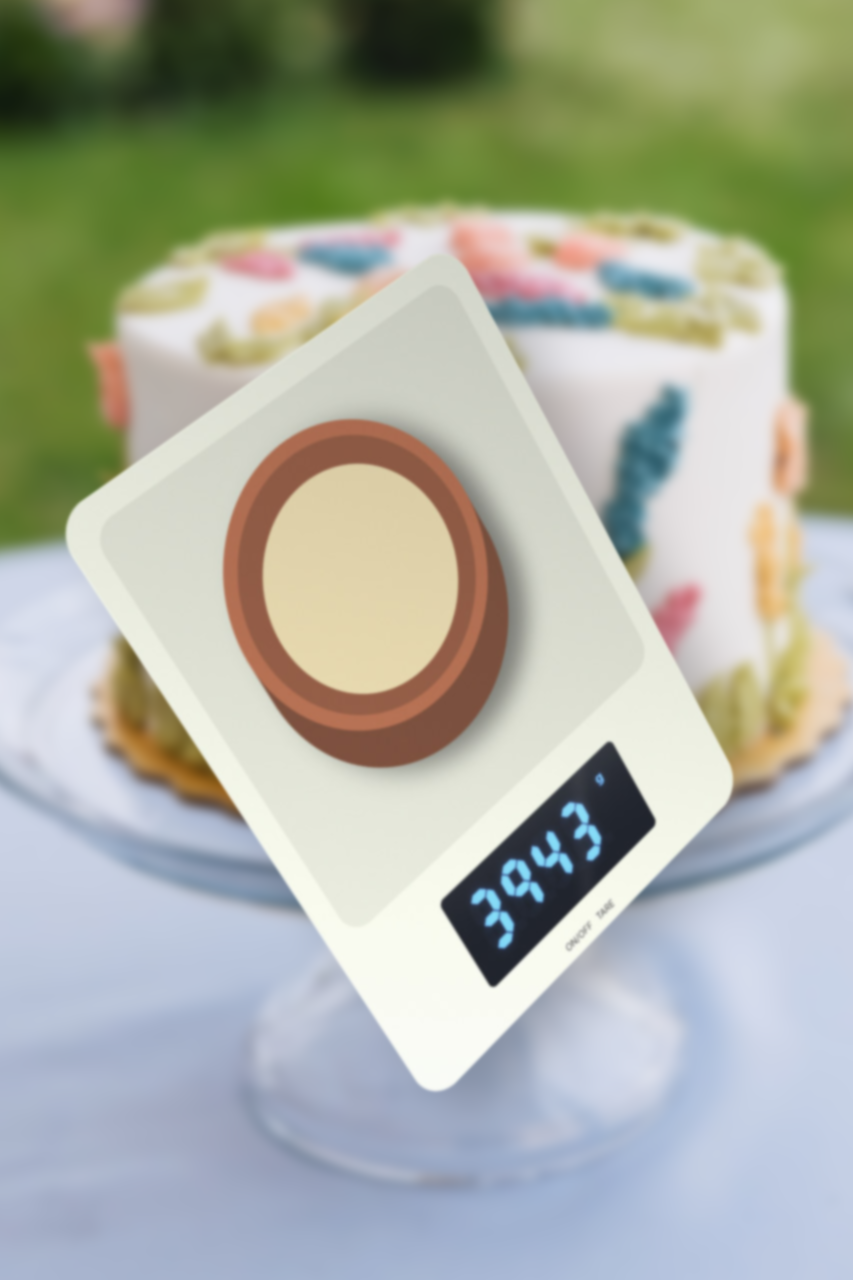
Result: 3943,g
